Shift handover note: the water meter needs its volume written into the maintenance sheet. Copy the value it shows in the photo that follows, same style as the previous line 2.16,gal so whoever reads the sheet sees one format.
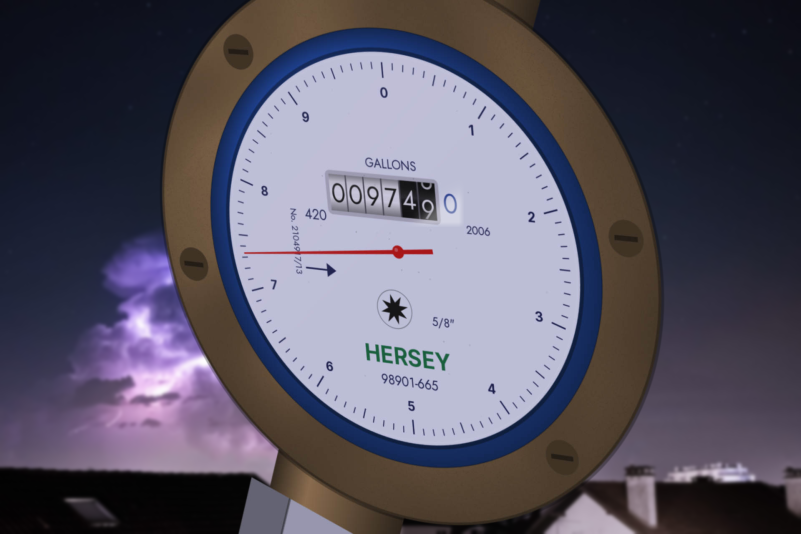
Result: 97487.3,gal
